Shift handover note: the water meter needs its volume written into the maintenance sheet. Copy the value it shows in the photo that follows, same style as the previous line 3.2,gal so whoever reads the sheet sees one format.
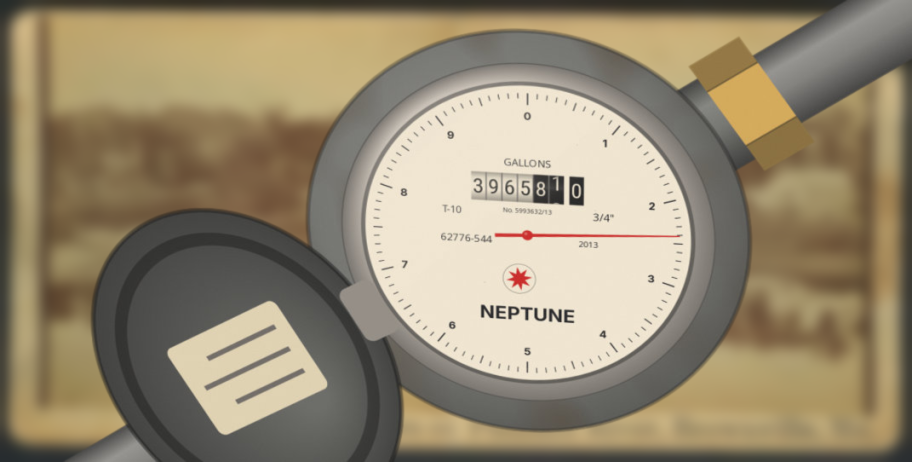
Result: 3965812.4,gal
